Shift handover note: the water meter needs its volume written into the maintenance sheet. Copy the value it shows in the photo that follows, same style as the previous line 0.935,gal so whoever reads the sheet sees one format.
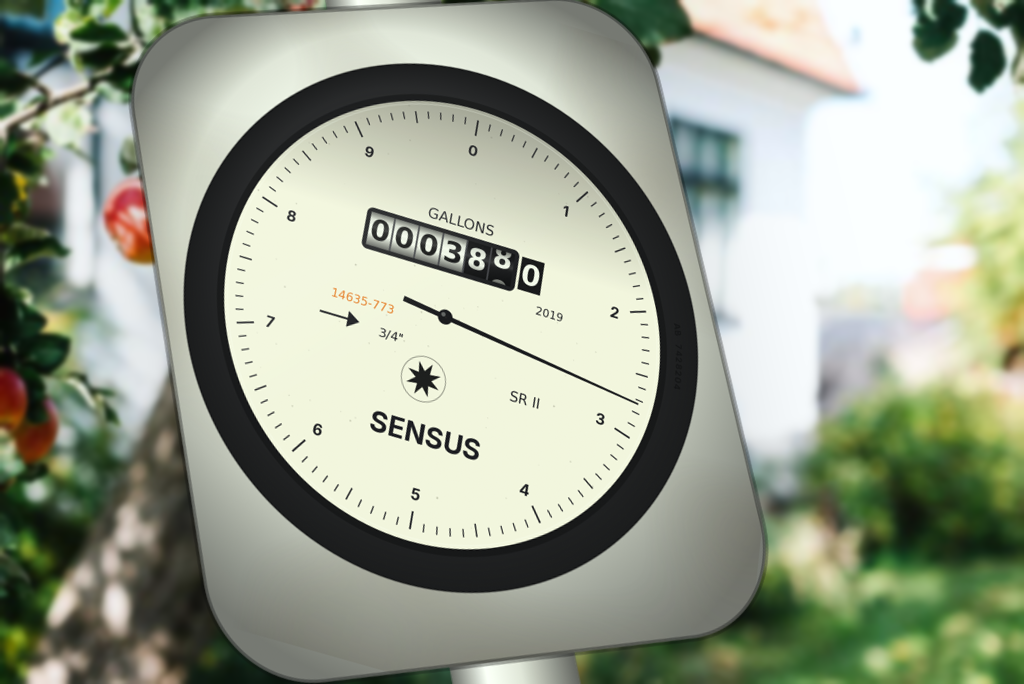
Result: 3882.7,gal
